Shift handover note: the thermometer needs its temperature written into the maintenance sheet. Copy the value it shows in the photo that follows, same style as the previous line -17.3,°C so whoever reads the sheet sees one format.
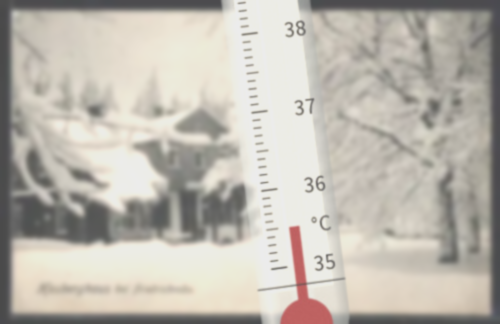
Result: 35.5,°C
